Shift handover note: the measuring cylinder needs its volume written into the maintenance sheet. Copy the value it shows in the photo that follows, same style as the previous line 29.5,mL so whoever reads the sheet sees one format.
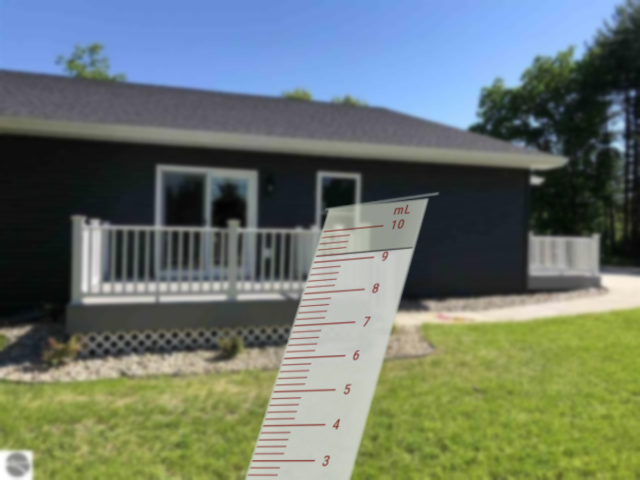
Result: 9.2,mL
